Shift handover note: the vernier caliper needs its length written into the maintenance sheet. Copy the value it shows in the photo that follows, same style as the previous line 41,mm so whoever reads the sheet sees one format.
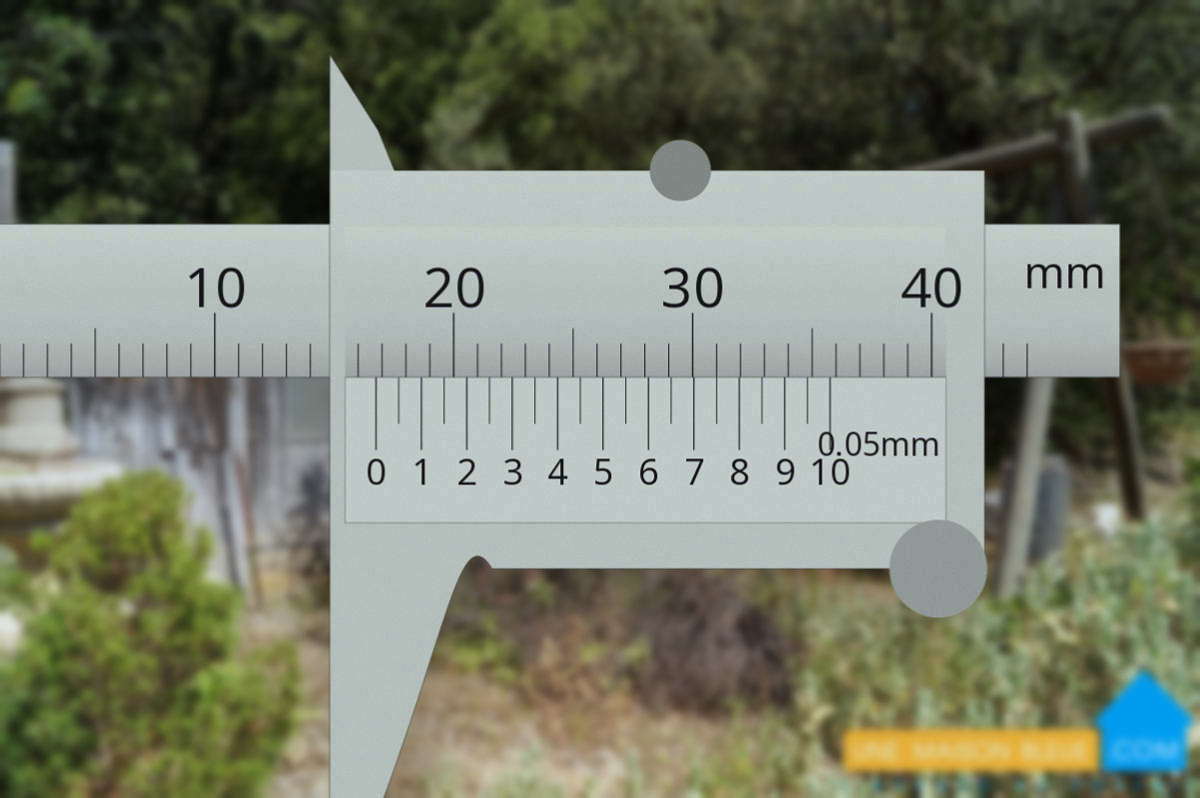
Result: 16.75,mm
